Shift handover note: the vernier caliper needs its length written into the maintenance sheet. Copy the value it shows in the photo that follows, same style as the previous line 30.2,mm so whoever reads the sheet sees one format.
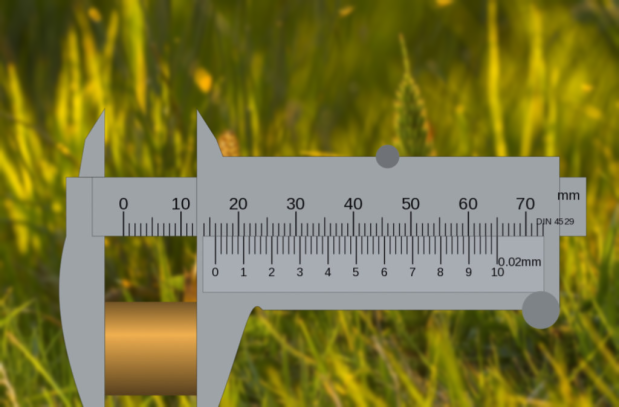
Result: 16.0,mm
